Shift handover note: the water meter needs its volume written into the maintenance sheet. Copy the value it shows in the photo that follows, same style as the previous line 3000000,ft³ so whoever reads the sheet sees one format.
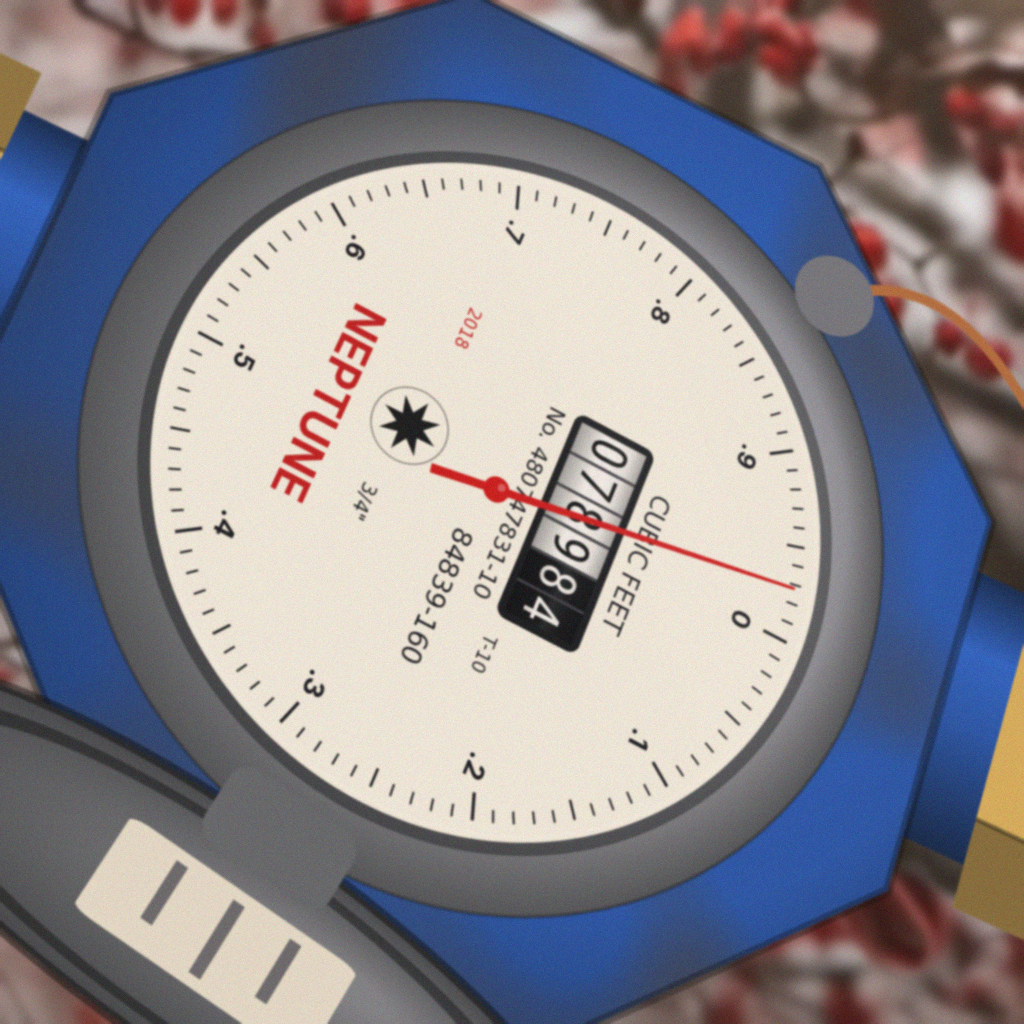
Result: 78983.97,ft³
